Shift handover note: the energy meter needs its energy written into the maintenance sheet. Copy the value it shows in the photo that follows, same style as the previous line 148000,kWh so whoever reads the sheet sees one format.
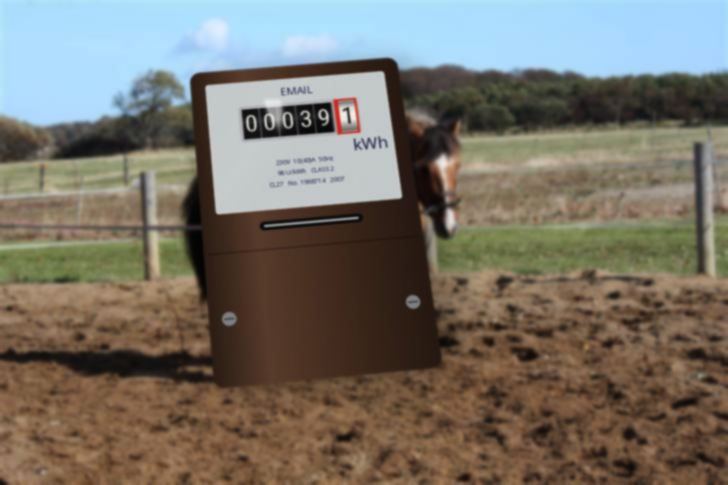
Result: 39.1,kWh
